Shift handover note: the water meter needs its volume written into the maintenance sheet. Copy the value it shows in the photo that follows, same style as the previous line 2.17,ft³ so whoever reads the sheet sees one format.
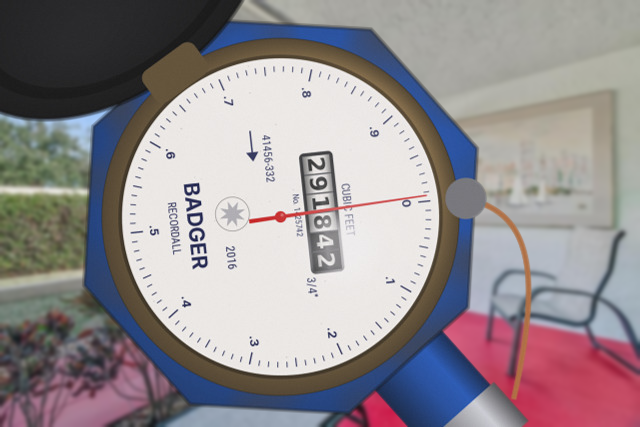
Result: 291841.99,ft³
